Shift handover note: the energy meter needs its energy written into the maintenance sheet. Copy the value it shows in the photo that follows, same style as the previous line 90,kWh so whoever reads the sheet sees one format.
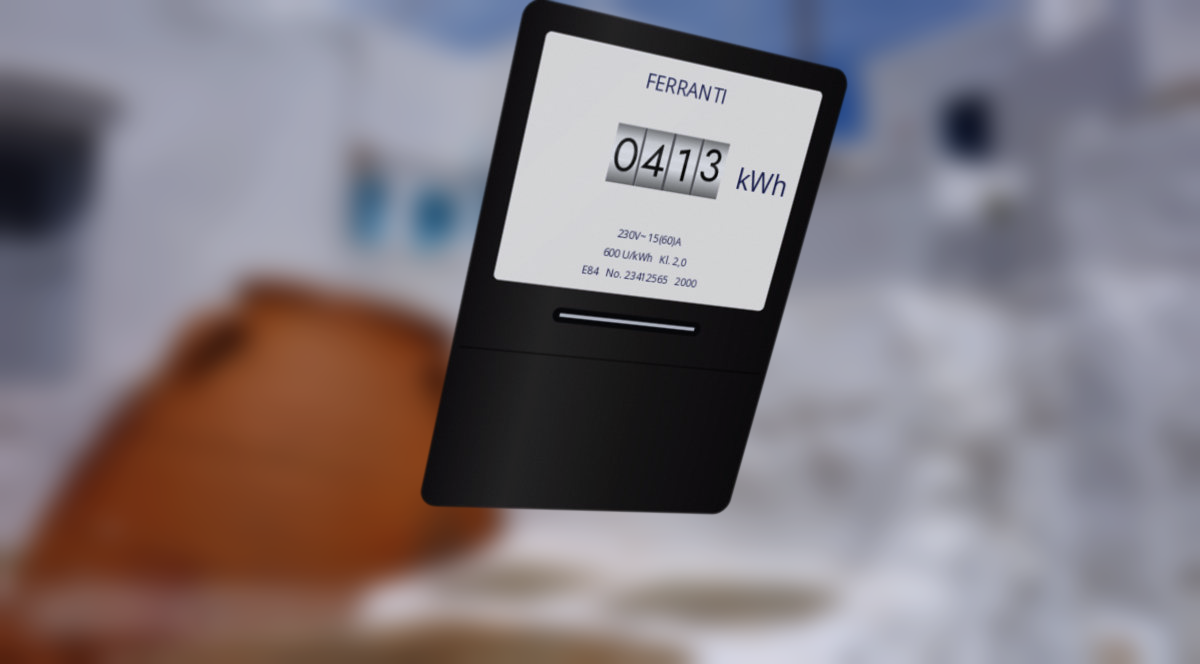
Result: 413,kWh
